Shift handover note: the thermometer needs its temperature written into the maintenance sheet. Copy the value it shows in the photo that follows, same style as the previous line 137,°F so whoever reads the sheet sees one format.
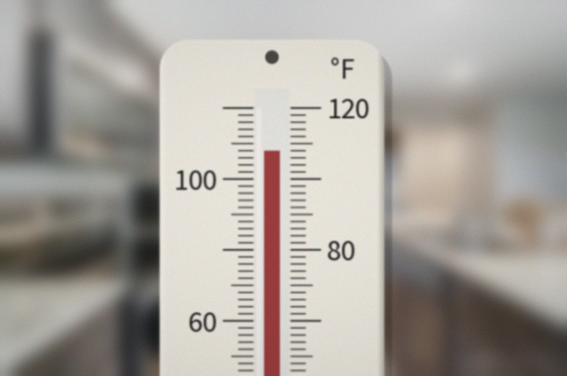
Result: 108,°F
